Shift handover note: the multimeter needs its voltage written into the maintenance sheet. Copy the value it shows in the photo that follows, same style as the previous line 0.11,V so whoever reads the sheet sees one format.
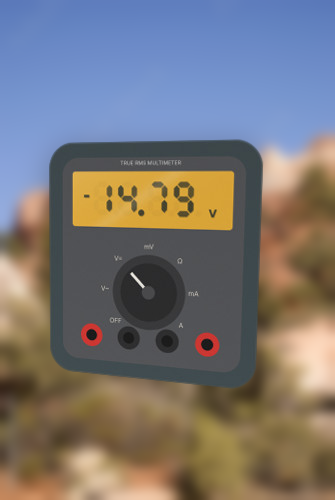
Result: -14.79,V
